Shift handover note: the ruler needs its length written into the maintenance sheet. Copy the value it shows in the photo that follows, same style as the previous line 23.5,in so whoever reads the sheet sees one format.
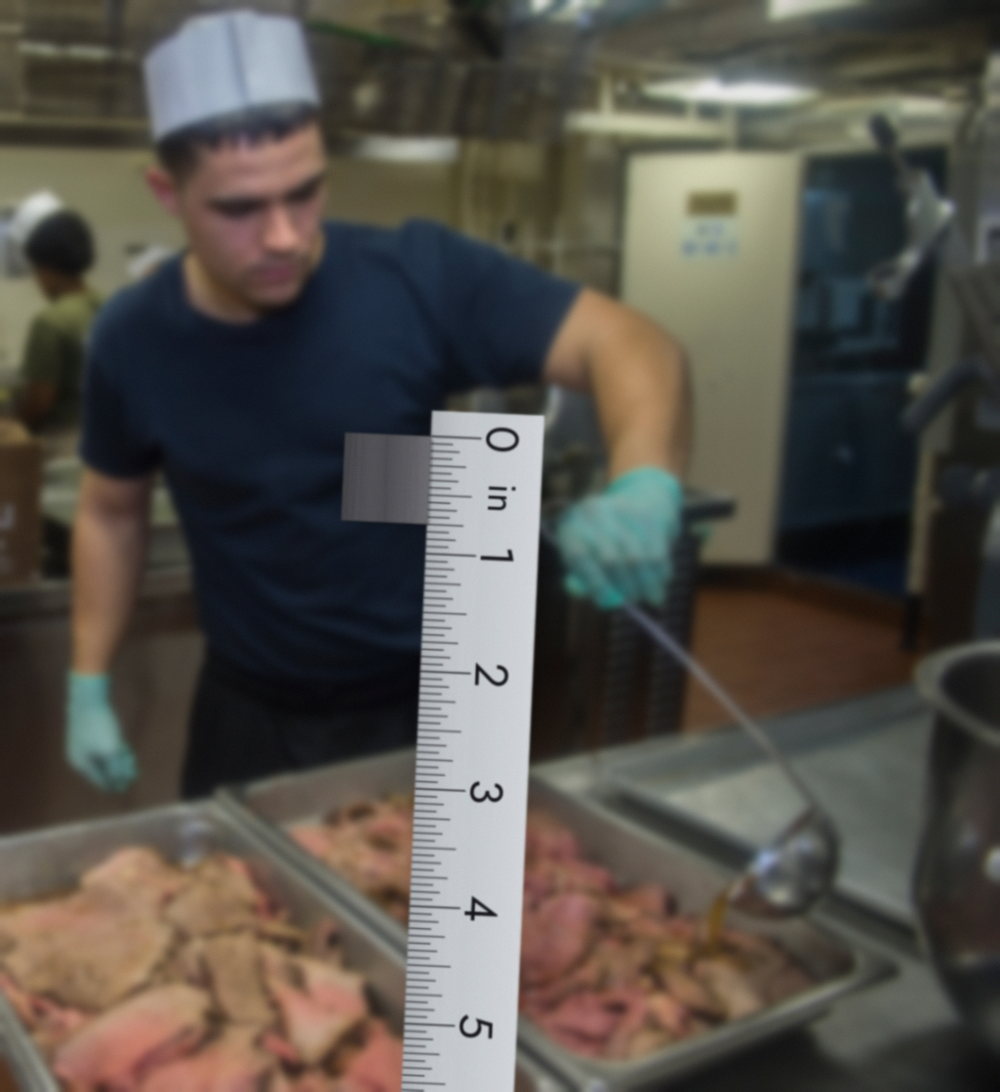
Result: 0.75,in
